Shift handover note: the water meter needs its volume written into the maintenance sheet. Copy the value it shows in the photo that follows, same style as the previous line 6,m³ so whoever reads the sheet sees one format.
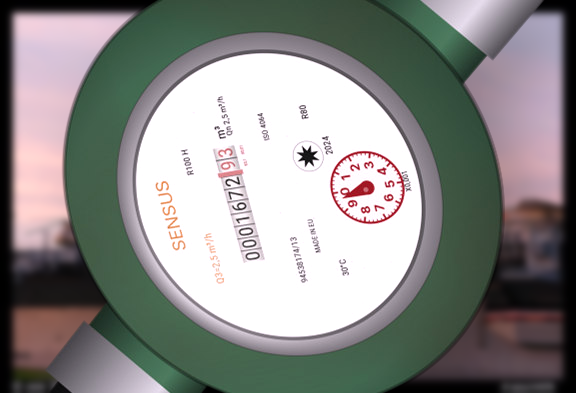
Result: 1672.929,m³
